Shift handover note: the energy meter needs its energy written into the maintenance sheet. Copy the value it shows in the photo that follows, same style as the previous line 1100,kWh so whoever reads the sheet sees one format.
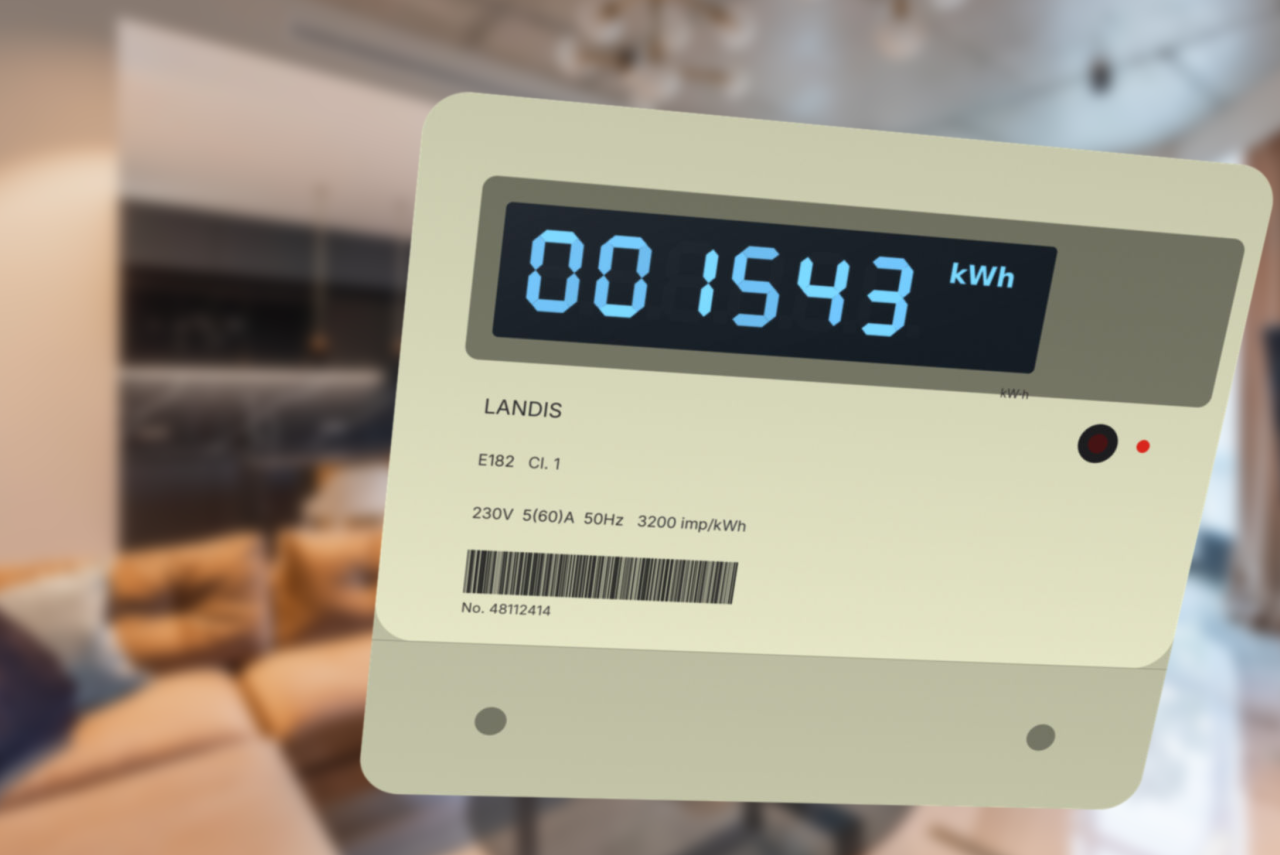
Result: 1543,kWh
